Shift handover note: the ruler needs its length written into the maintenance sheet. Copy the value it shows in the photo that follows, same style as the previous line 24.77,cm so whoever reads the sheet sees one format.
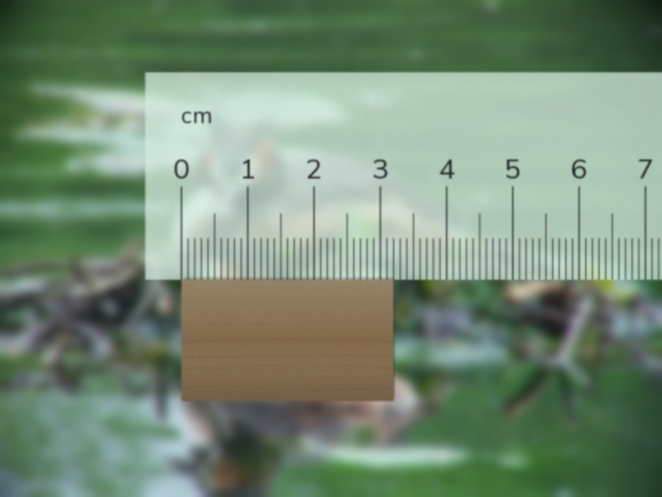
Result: 3.2,cm
